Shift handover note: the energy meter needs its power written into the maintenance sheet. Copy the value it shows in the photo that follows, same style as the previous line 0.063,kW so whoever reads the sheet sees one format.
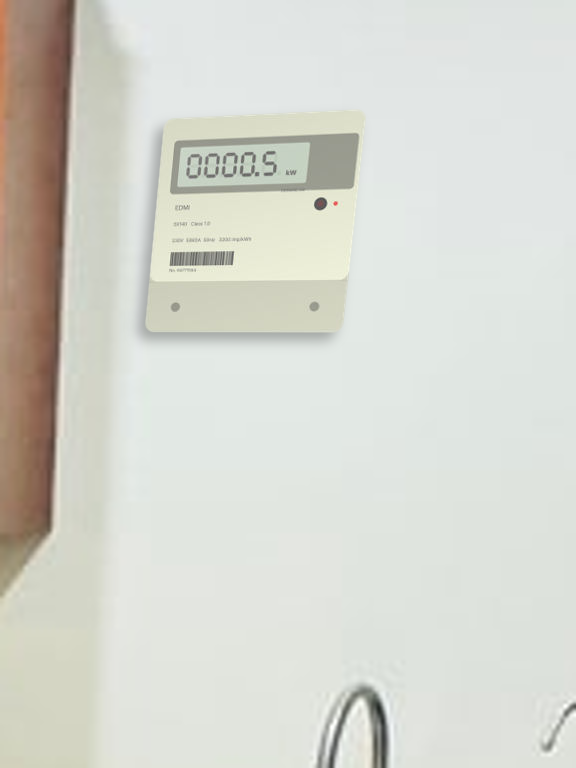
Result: 0.5,kW
